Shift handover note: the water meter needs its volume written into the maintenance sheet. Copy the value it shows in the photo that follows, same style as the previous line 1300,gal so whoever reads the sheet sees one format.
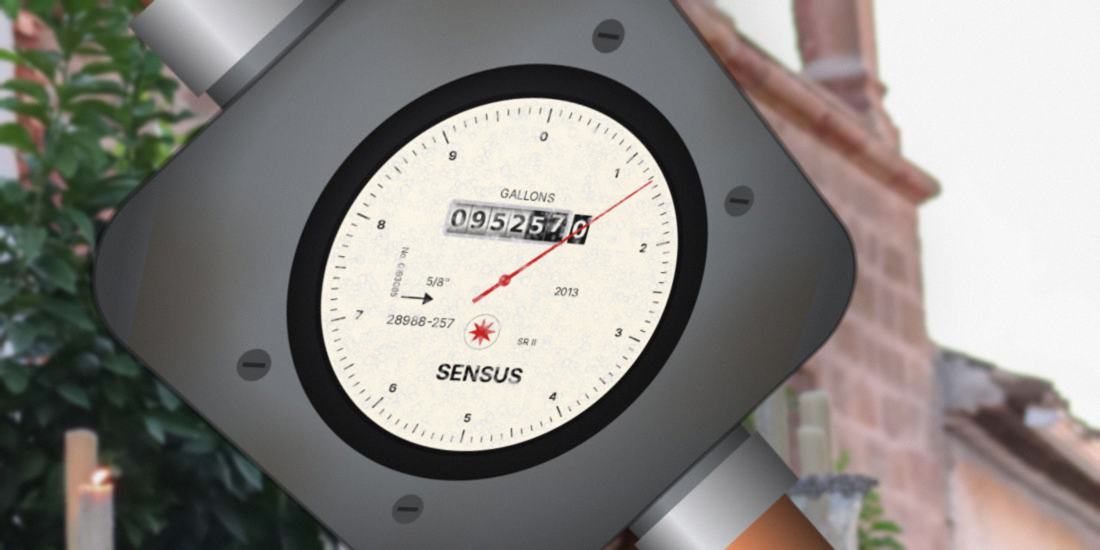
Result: 952571.3,gal
